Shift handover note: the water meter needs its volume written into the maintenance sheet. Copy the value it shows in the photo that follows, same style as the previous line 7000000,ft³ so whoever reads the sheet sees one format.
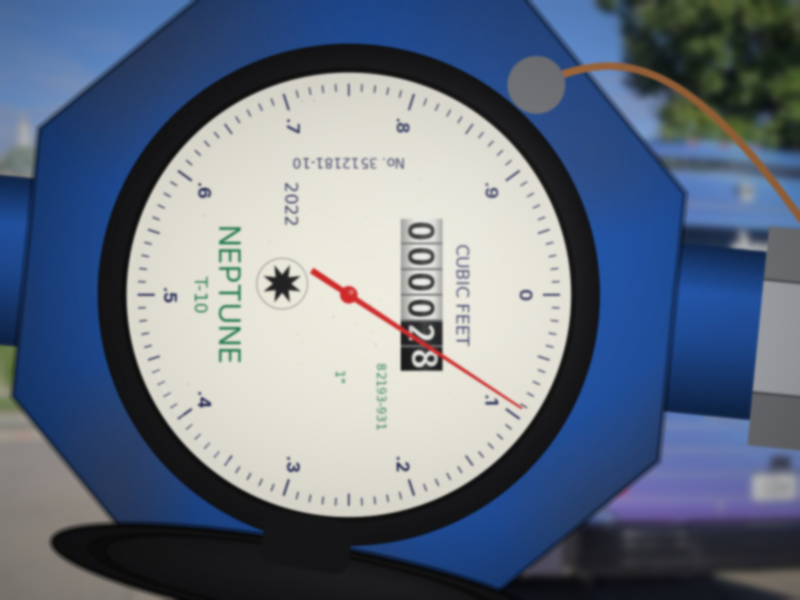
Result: 28.09,ft³
